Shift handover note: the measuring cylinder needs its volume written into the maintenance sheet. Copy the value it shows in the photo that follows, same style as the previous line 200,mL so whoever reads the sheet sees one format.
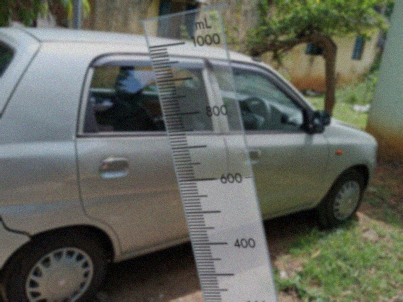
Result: 600,mL
